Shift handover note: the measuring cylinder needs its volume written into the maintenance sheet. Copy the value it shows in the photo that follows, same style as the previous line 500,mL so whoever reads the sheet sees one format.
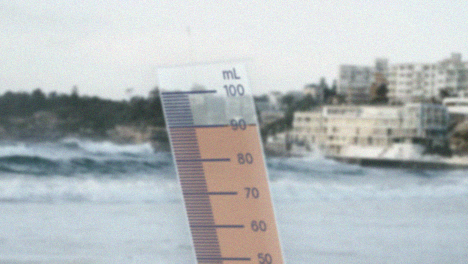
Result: 90,mL
